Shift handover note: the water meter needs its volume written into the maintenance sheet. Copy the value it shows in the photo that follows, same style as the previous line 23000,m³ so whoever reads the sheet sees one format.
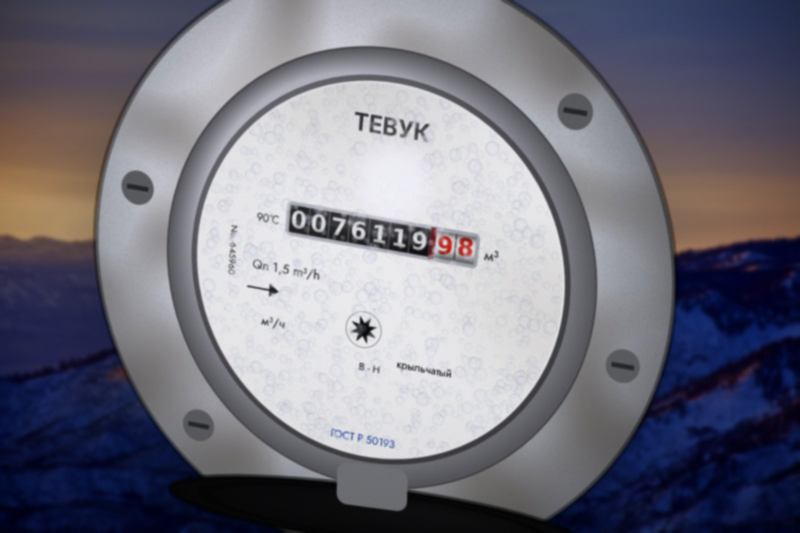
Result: 76119.98,m³
